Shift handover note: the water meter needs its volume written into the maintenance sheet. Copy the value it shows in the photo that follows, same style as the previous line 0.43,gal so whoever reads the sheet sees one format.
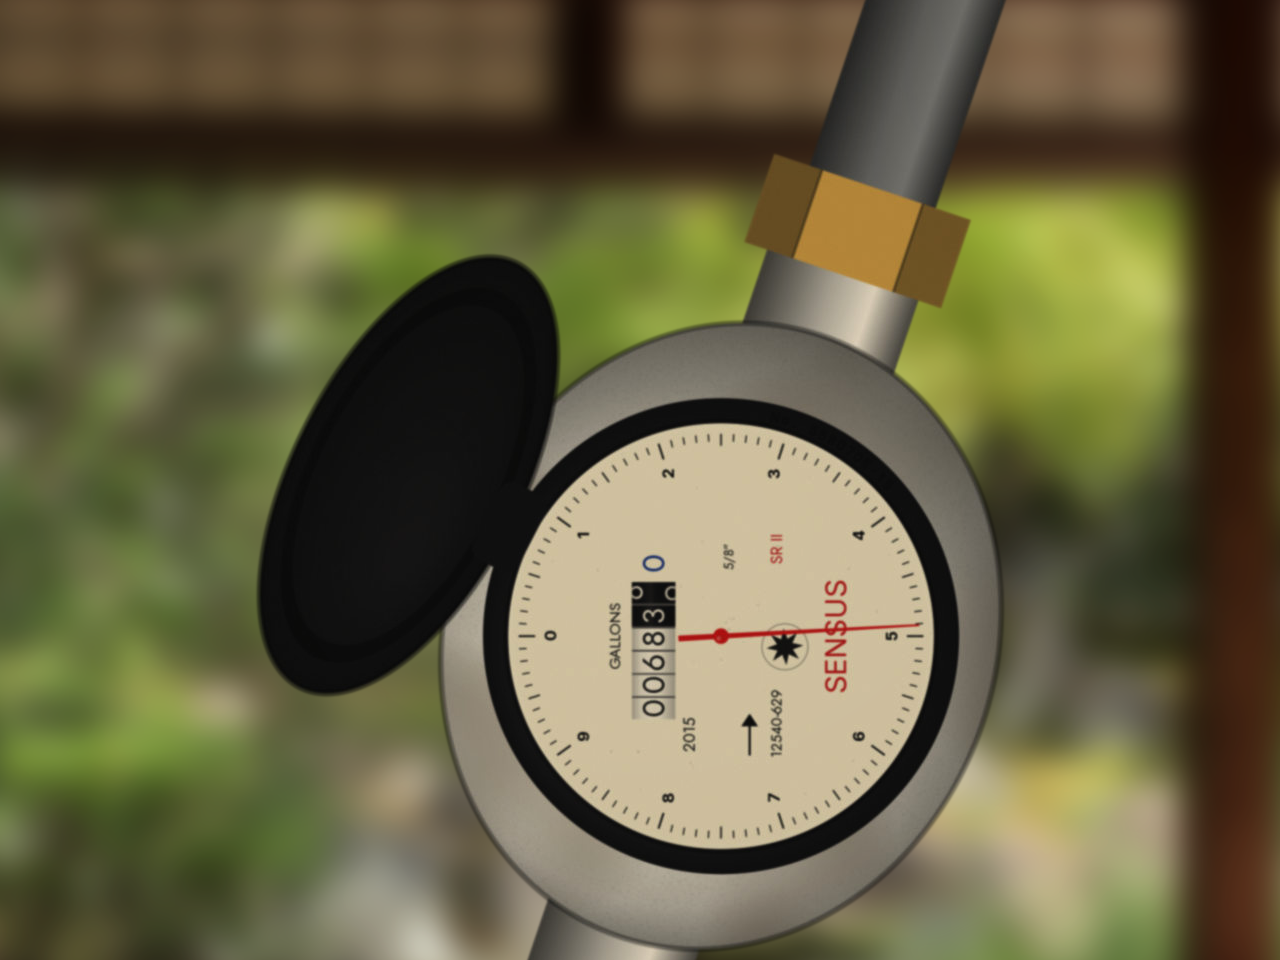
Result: 68384.9,gal
